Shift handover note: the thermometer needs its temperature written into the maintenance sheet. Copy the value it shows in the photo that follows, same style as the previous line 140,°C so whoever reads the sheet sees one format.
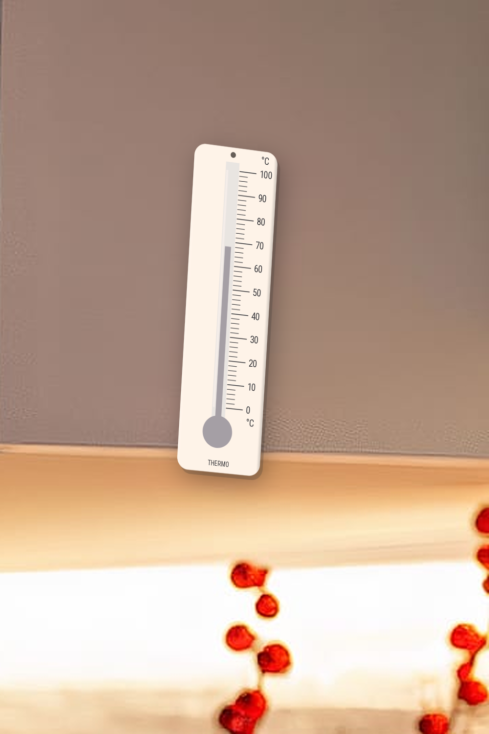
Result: 68,°C
